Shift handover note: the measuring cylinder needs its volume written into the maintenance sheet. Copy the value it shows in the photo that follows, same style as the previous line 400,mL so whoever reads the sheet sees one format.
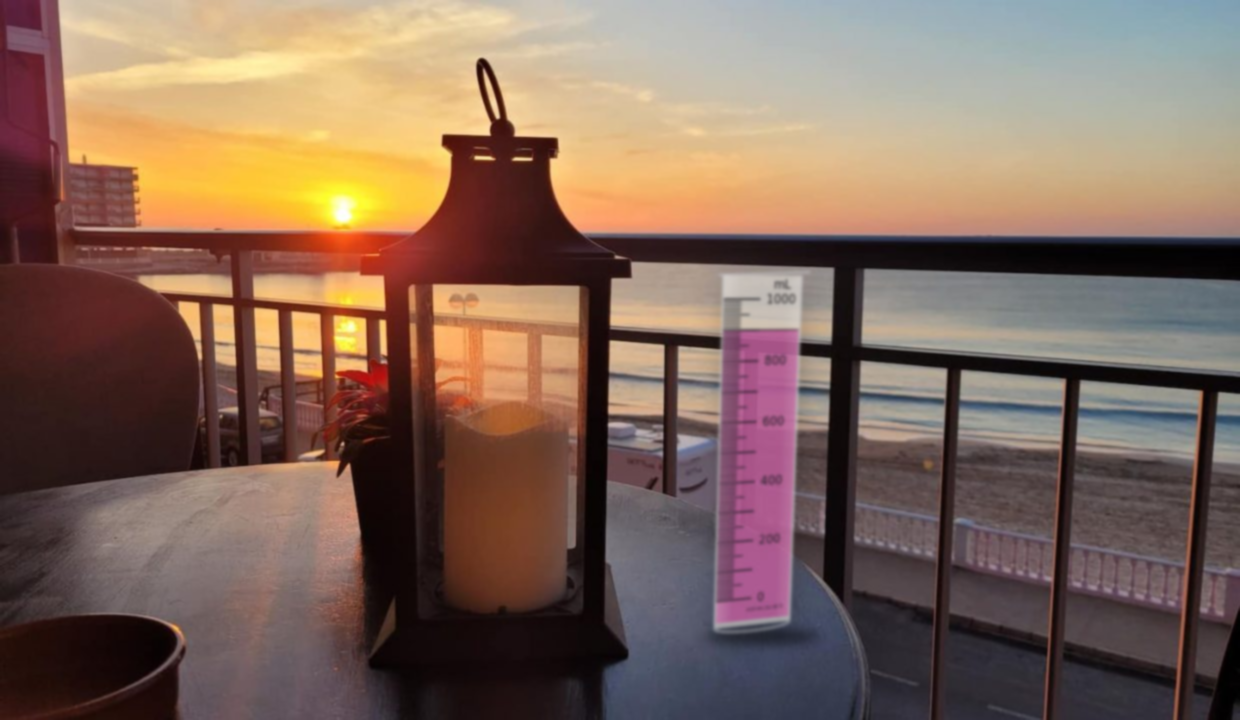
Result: 900,mL
